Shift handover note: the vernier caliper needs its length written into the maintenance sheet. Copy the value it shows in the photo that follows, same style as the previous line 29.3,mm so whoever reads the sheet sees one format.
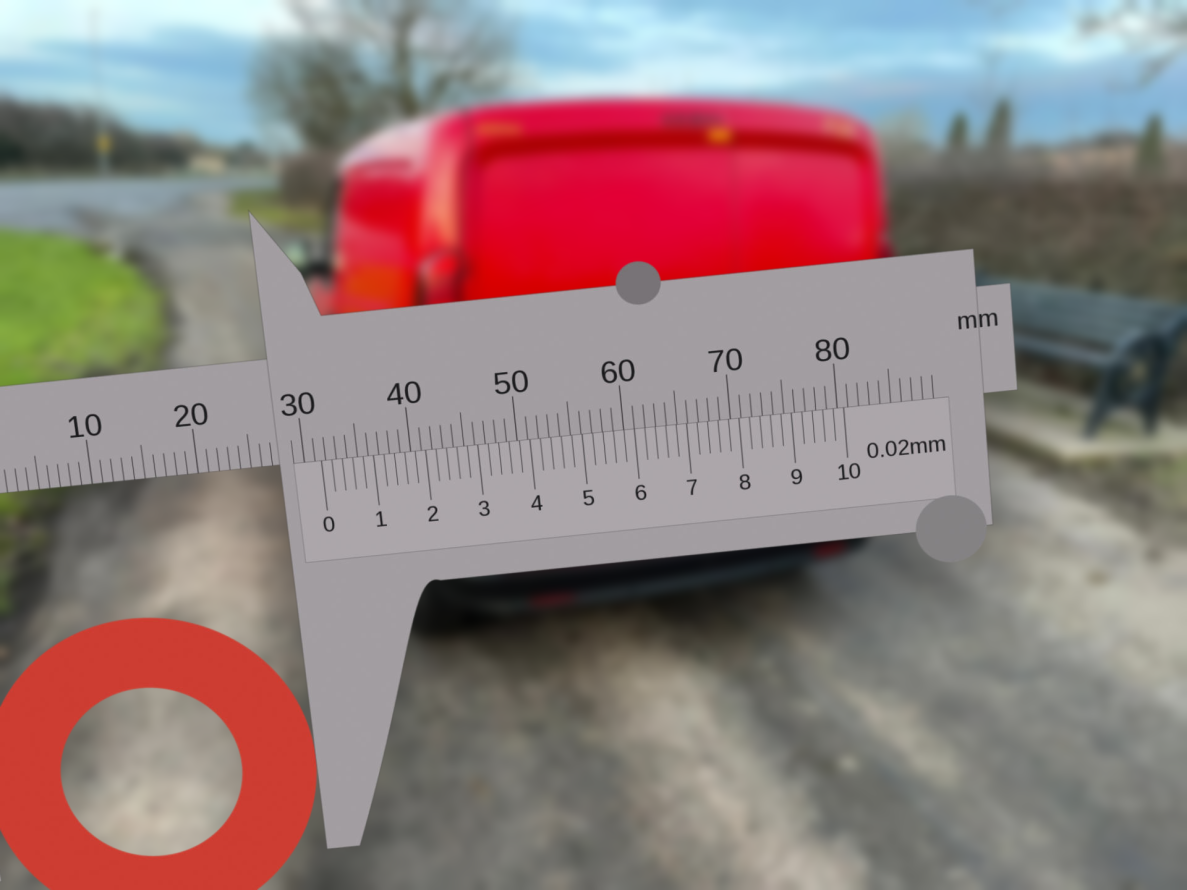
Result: 31.6,mm
